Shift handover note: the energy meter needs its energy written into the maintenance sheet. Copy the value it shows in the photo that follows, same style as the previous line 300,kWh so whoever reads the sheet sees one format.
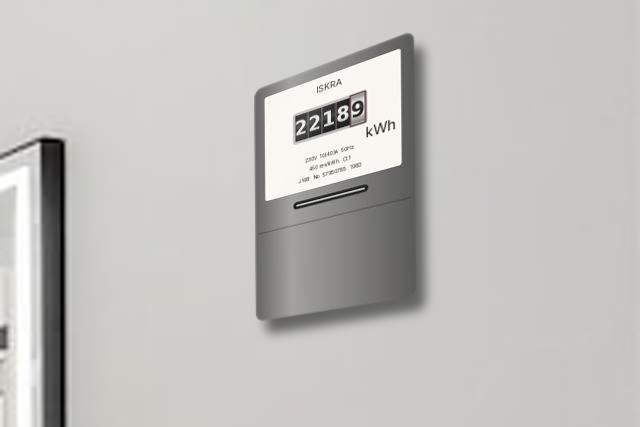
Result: 2218.9,kWh
